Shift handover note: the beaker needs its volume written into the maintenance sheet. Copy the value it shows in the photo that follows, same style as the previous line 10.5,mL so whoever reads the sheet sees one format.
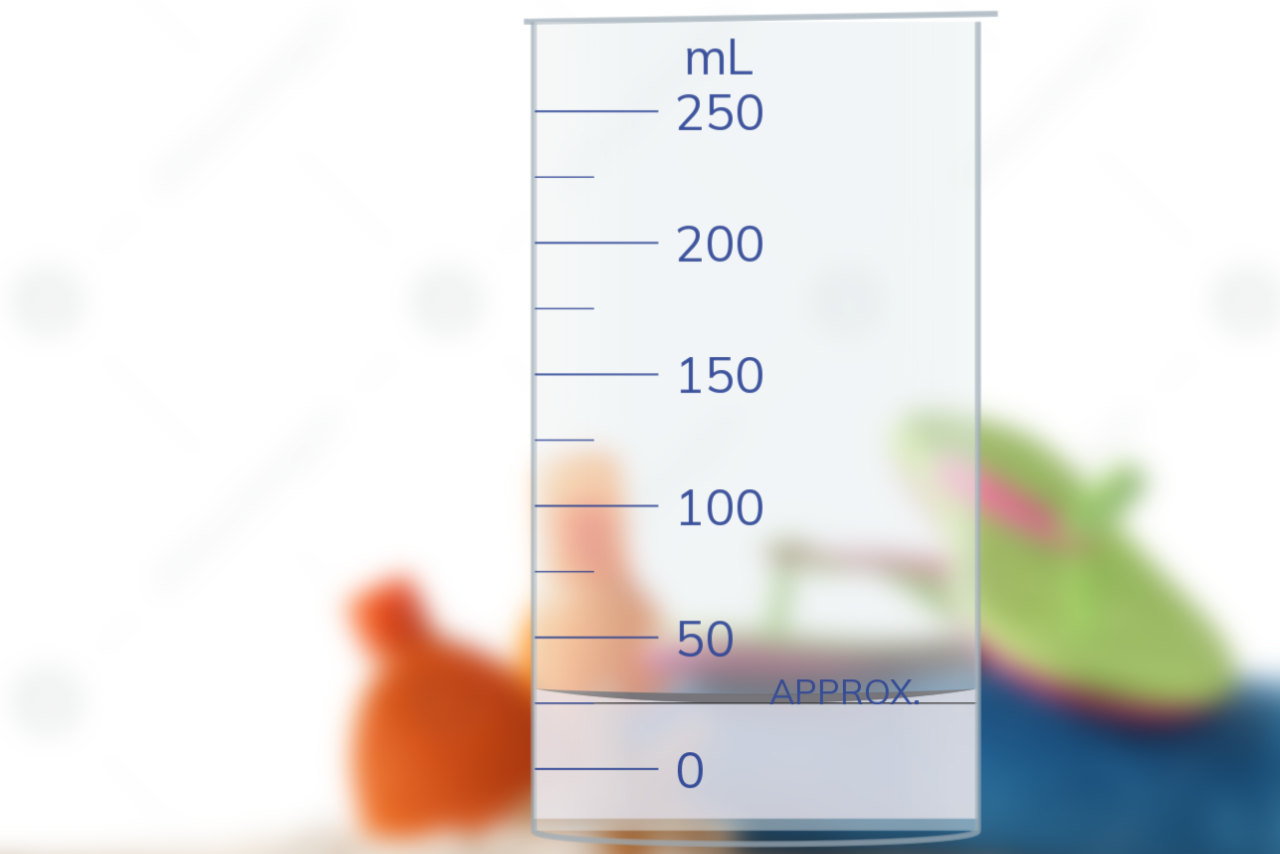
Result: 25,mL
